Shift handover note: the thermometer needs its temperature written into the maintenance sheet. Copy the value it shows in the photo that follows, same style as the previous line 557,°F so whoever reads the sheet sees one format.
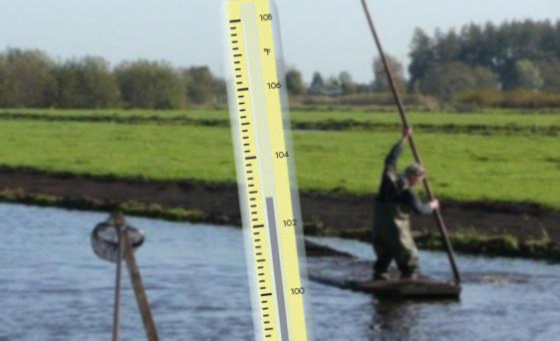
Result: 102.8,°F
